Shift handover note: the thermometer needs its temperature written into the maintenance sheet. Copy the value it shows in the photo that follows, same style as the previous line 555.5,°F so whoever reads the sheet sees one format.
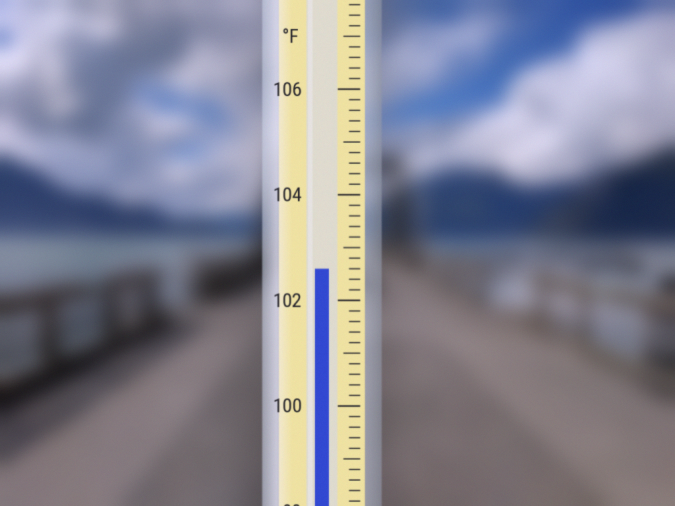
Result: 102.6,°F
